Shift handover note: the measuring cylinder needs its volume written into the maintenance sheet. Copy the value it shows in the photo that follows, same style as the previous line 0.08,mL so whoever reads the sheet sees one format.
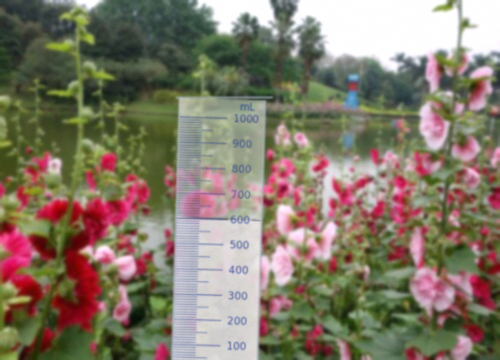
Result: 600,mL
